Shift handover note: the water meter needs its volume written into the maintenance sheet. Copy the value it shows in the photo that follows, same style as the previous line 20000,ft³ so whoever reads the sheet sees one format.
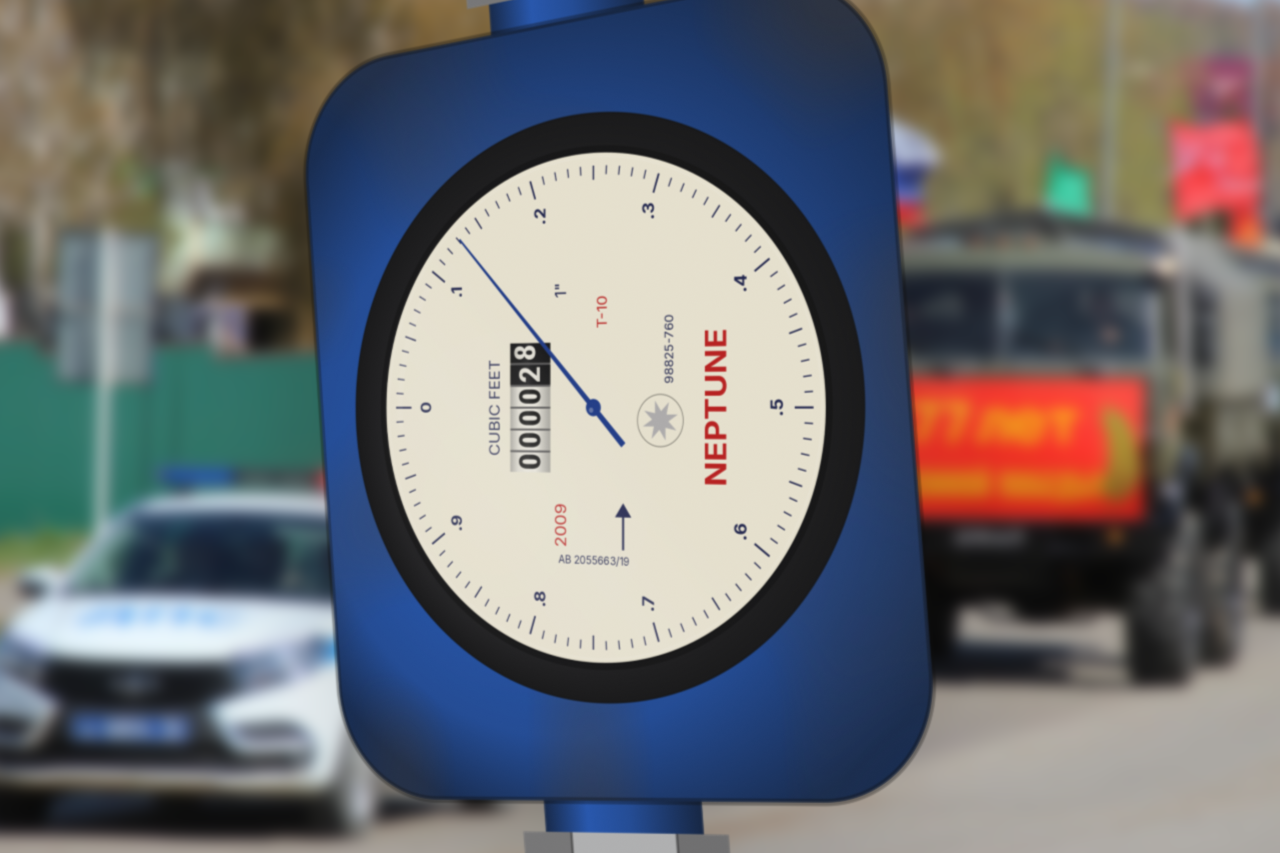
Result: 28.13,ft³
